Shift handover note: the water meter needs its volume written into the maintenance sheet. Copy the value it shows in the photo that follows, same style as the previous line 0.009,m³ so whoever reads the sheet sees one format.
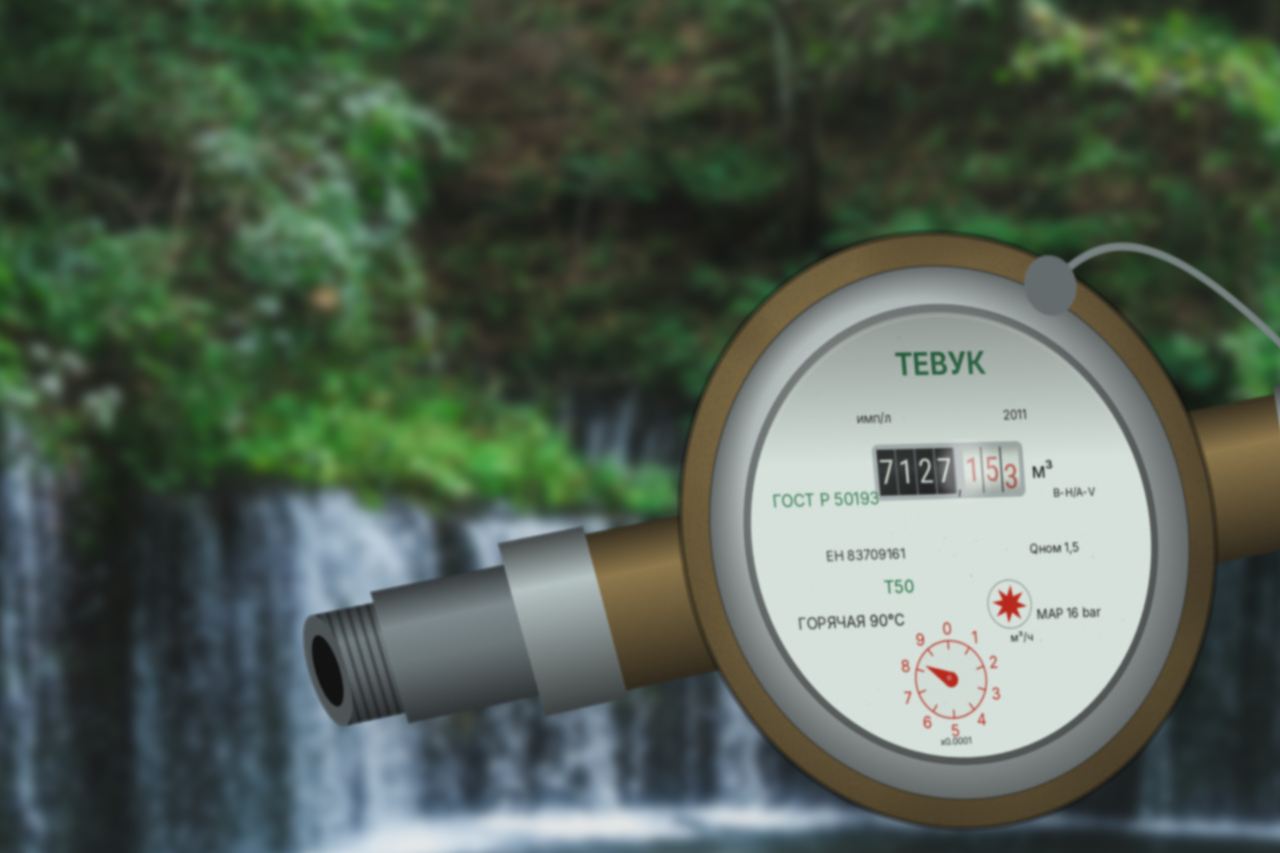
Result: 7127.1528,m³
